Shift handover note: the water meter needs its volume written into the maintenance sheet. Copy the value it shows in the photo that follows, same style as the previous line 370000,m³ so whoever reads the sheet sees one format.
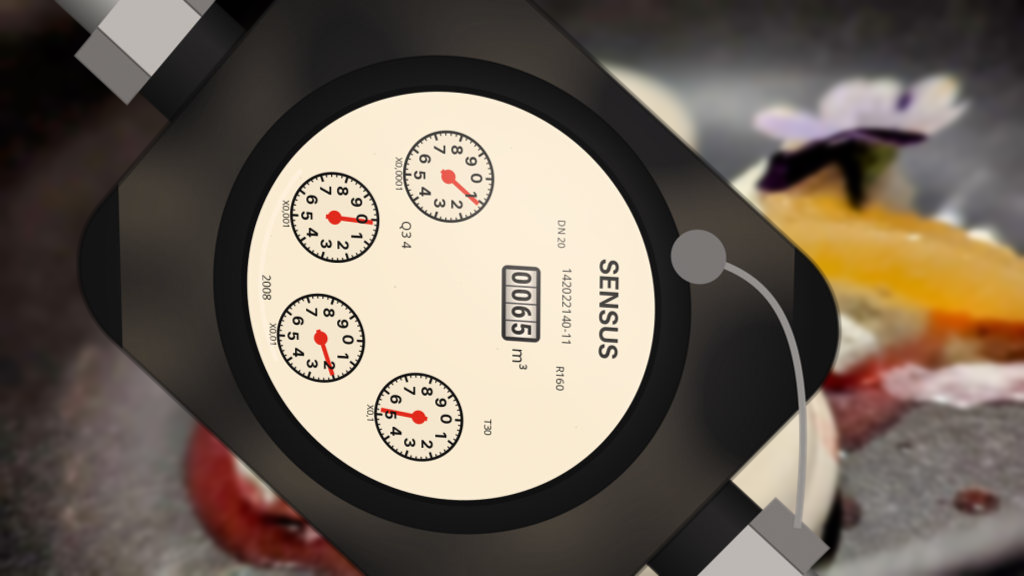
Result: 65.5201,m³
